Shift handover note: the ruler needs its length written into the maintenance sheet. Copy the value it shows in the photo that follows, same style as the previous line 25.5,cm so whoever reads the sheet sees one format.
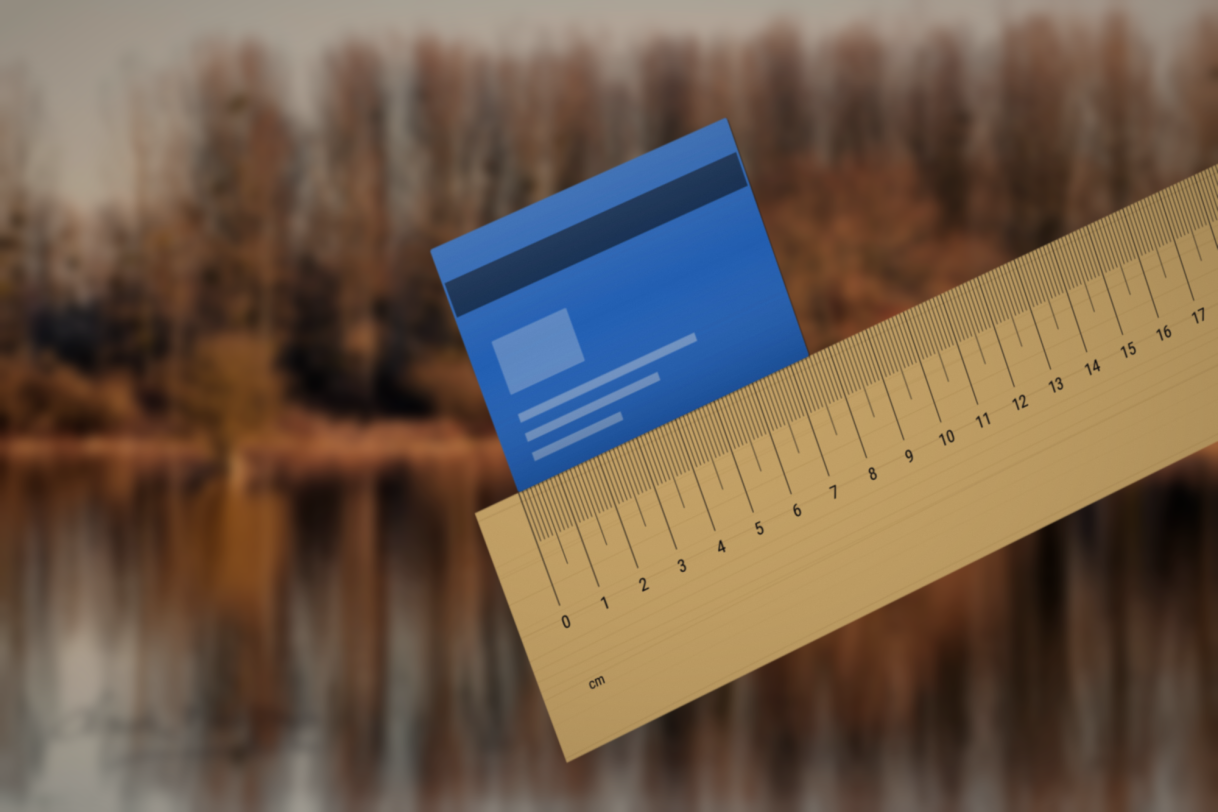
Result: 7.5,cm
